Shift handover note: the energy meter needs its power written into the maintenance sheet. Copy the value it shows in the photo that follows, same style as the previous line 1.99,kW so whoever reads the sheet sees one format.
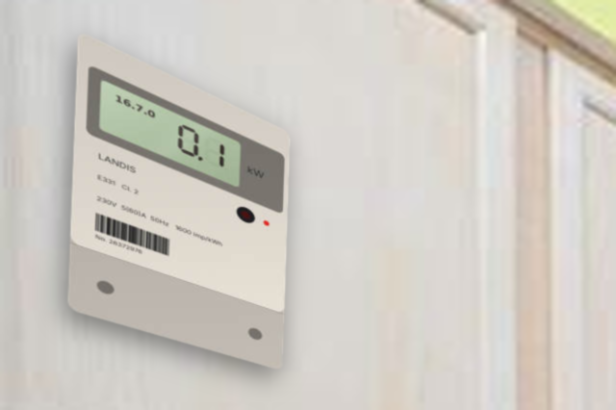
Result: 0.1,kW
